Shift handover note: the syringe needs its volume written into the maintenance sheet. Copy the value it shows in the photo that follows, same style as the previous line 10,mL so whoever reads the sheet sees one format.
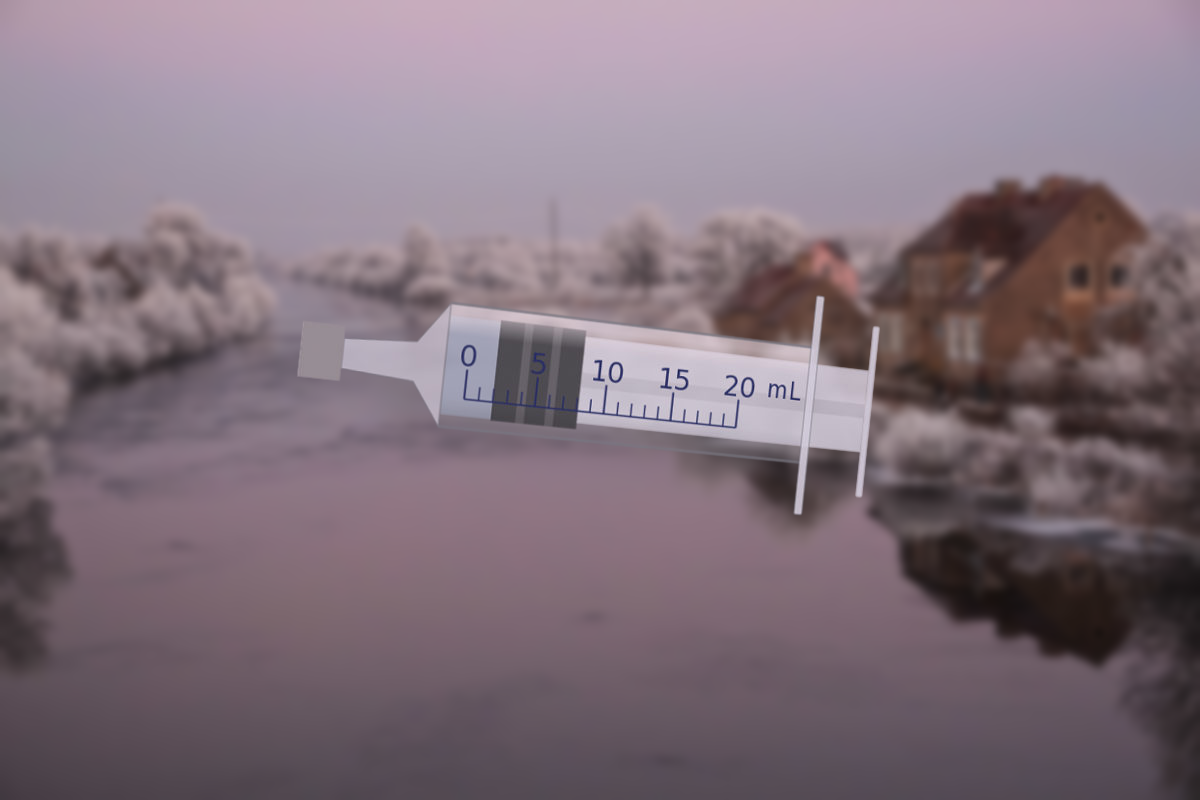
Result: 2,mL
